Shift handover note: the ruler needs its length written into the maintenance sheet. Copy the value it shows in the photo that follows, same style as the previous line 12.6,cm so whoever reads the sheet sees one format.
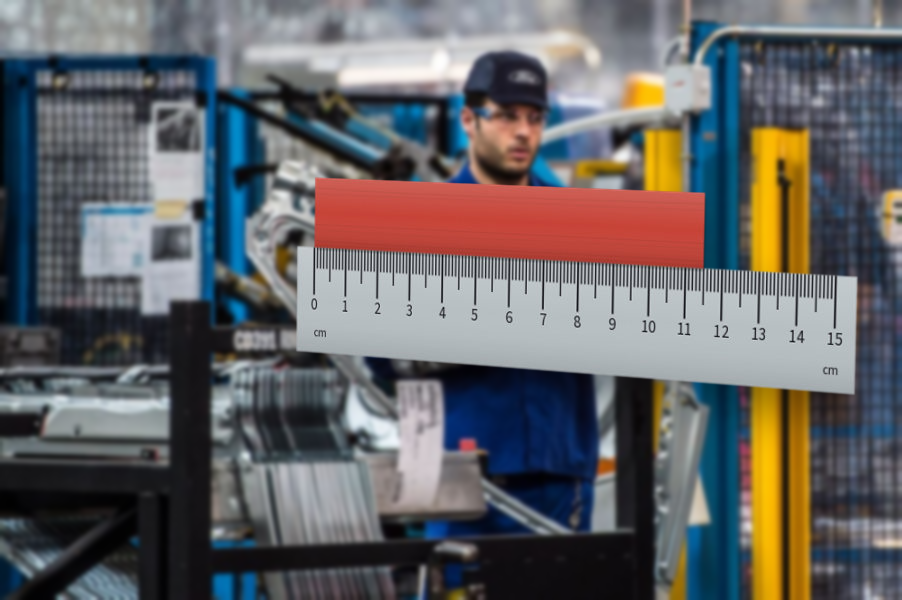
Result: 11.5,cm
